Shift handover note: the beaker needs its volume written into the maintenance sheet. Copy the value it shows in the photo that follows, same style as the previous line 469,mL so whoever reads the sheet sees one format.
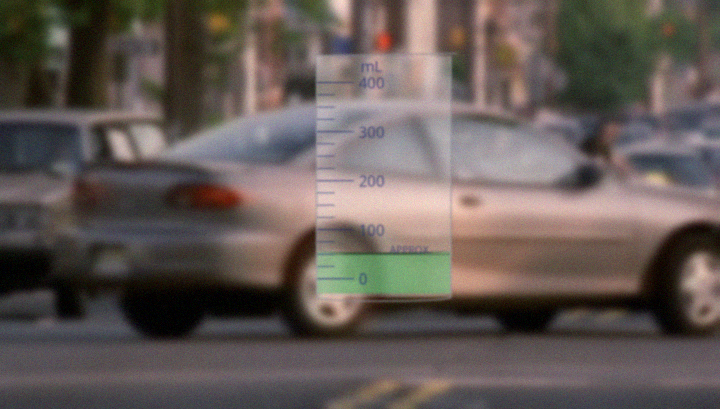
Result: 50,mL
